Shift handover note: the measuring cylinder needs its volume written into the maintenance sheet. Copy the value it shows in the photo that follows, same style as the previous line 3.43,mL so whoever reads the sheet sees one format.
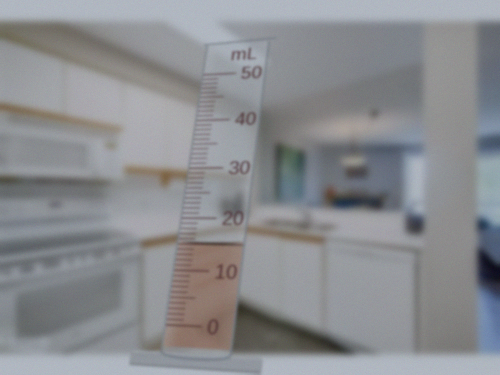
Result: 15,mL
